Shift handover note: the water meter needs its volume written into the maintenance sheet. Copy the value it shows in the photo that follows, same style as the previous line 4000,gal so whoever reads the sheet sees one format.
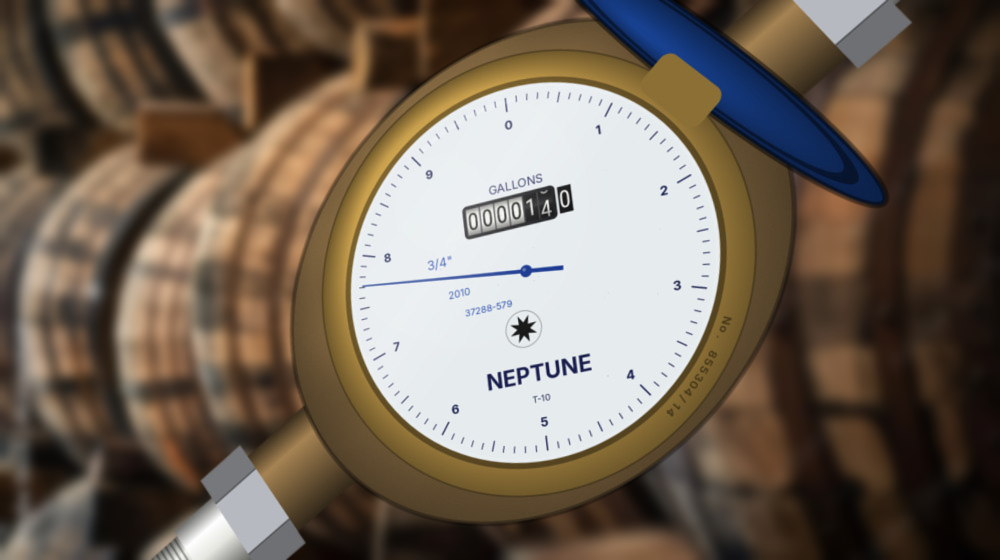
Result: 137.7,gal
